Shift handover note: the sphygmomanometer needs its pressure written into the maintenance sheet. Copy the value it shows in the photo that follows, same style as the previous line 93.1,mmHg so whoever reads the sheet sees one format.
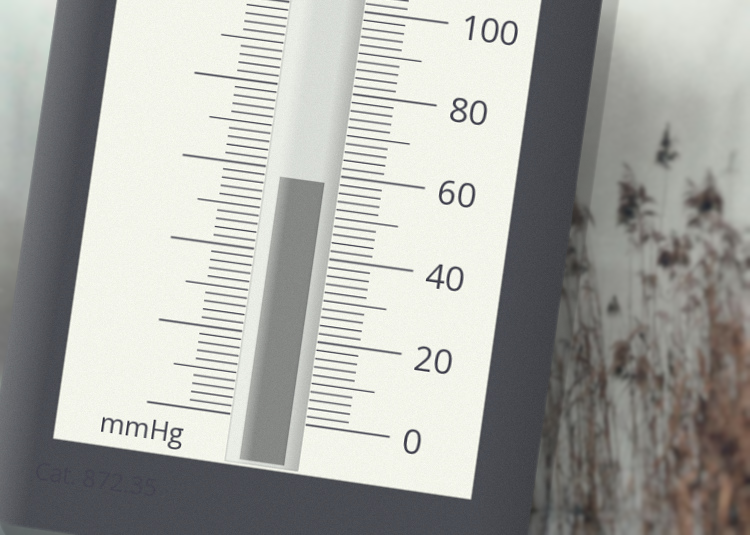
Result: 58,mmHg
